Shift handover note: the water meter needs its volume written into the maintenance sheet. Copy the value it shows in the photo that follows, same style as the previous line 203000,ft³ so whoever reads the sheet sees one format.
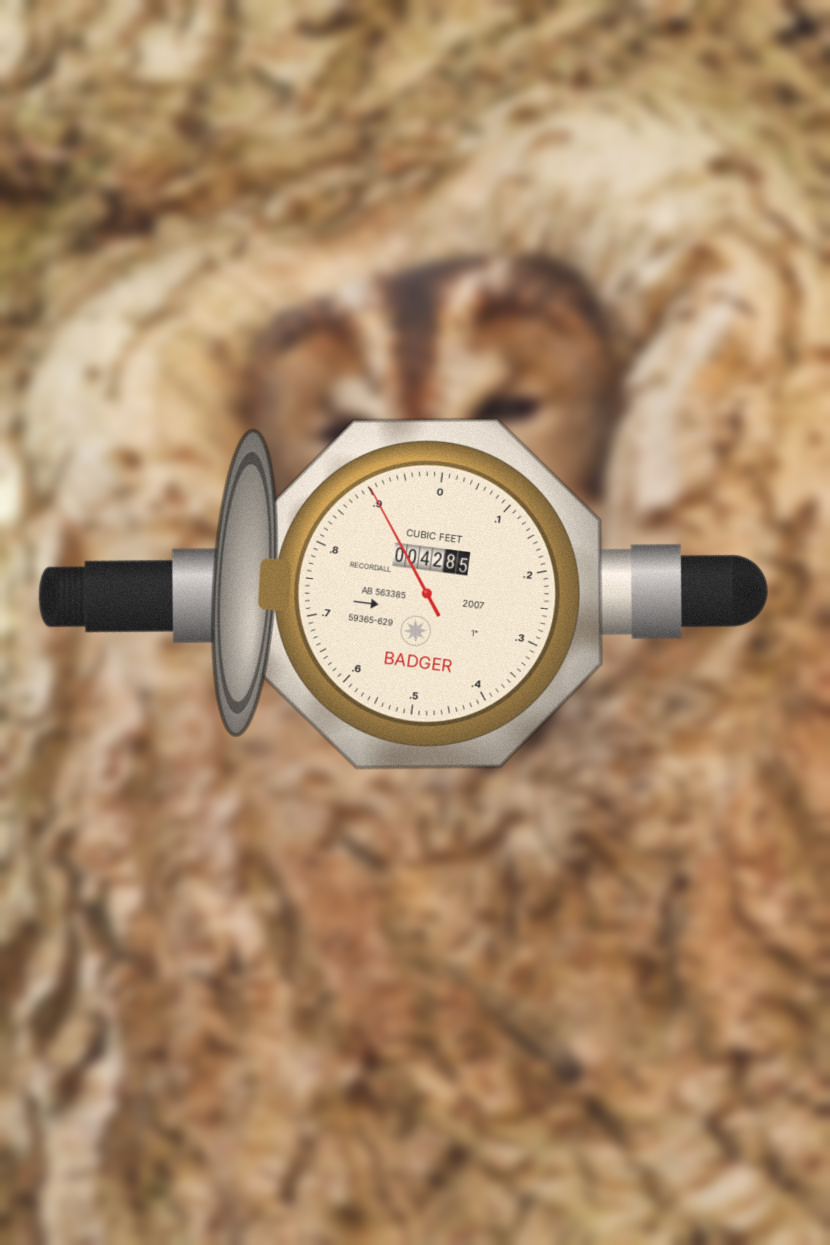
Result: 4284.90,ft³
